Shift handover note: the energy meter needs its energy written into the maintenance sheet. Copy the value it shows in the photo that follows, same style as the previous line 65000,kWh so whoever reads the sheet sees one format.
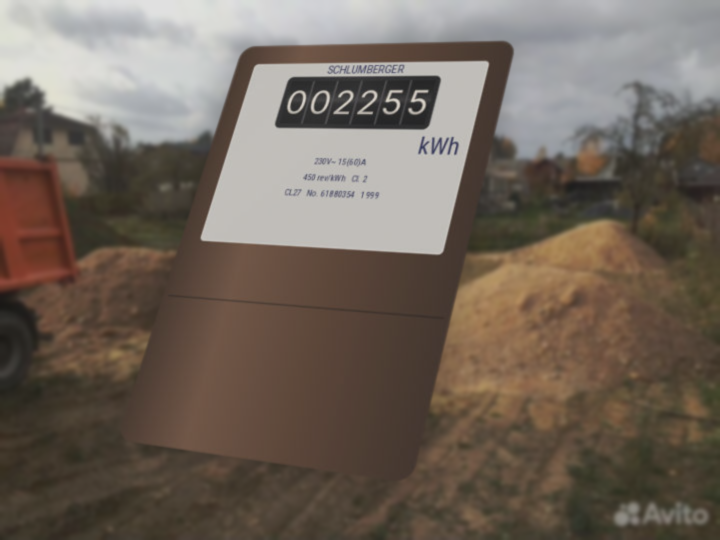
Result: 2255,kWh
